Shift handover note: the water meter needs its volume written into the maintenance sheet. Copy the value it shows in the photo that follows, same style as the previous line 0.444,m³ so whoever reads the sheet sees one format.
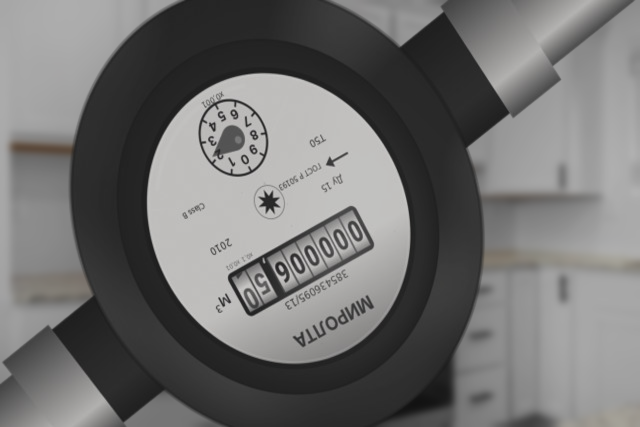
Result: 6.502,m³
